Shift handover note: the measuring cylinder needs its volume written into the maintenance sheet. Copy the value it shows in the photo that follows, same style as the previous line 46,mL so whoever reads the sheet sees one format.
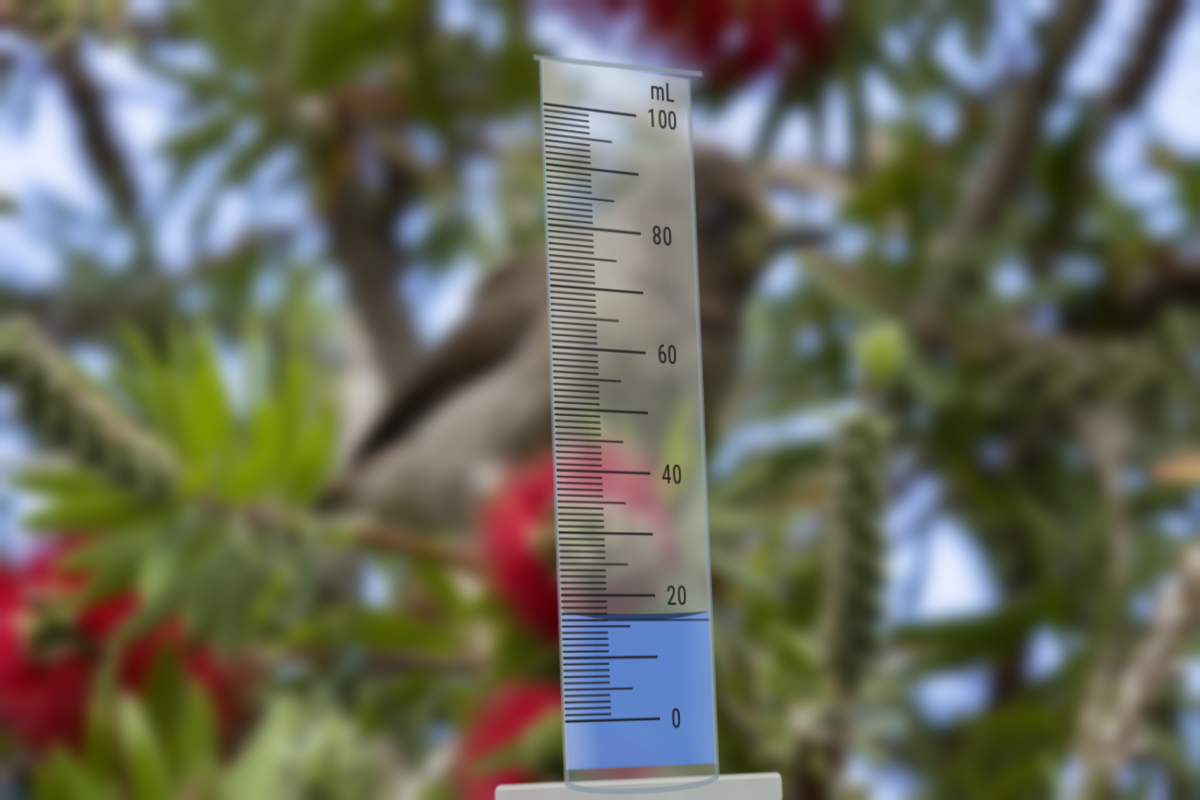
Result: 16,mL
